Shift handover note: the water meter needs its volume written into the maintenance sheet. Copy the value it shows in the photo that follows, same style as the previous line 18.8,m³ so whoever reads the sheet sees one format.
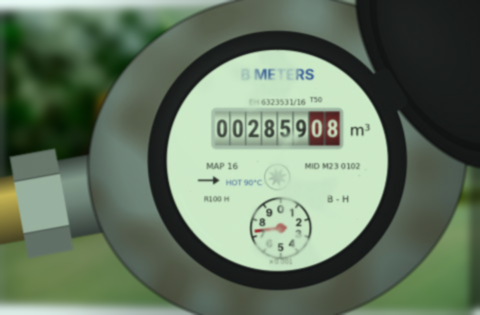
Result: 2859.087,m³
